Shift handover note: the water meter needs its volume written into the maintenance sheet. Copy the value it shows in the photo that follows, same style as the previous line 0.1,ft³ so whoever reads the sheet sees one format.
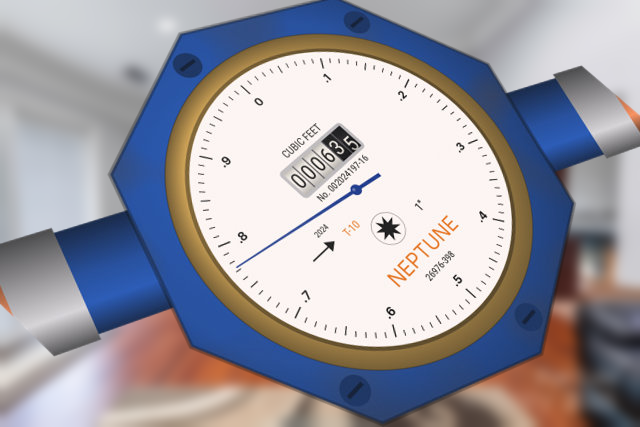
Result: 634.77,ft³
